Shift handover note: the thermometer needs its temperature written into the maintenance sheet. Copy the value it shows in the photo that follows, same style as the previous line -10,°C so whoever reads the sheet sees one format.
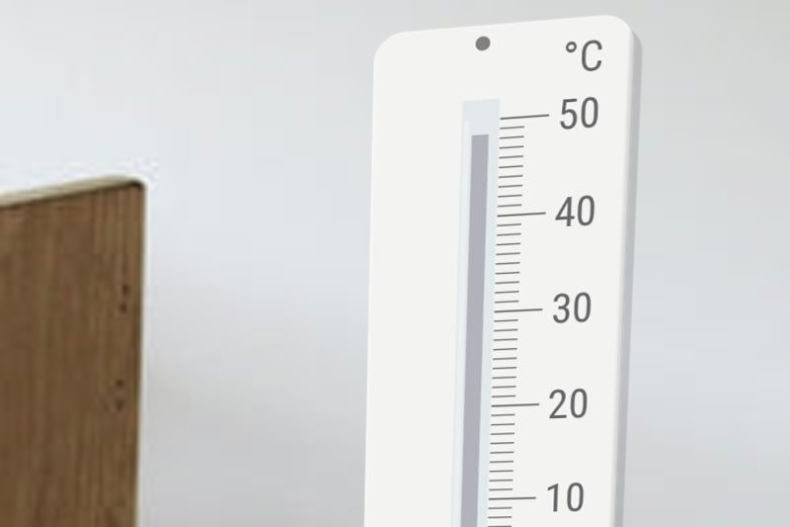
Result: 48.5,°C
